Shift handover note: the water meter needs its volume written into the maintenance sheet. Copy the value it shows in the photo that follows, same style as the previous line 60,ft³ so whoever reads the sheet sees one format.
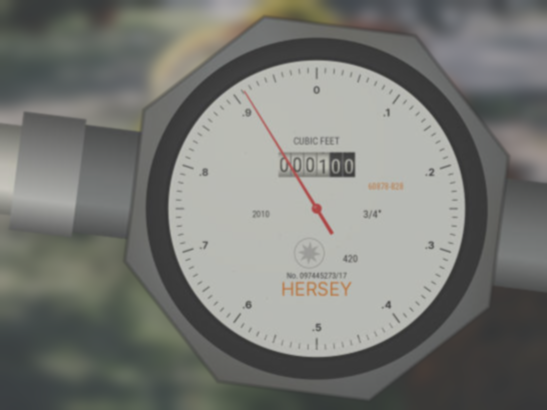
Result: 99.91,ft³
